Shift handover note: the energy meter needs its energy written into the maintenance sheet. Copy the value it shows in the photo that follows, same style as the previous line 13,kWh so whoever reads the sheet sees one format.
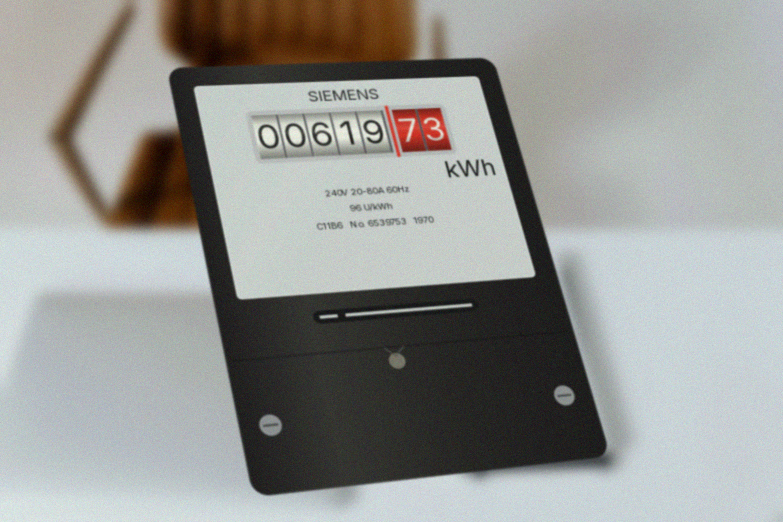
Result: 619.73,kWh
